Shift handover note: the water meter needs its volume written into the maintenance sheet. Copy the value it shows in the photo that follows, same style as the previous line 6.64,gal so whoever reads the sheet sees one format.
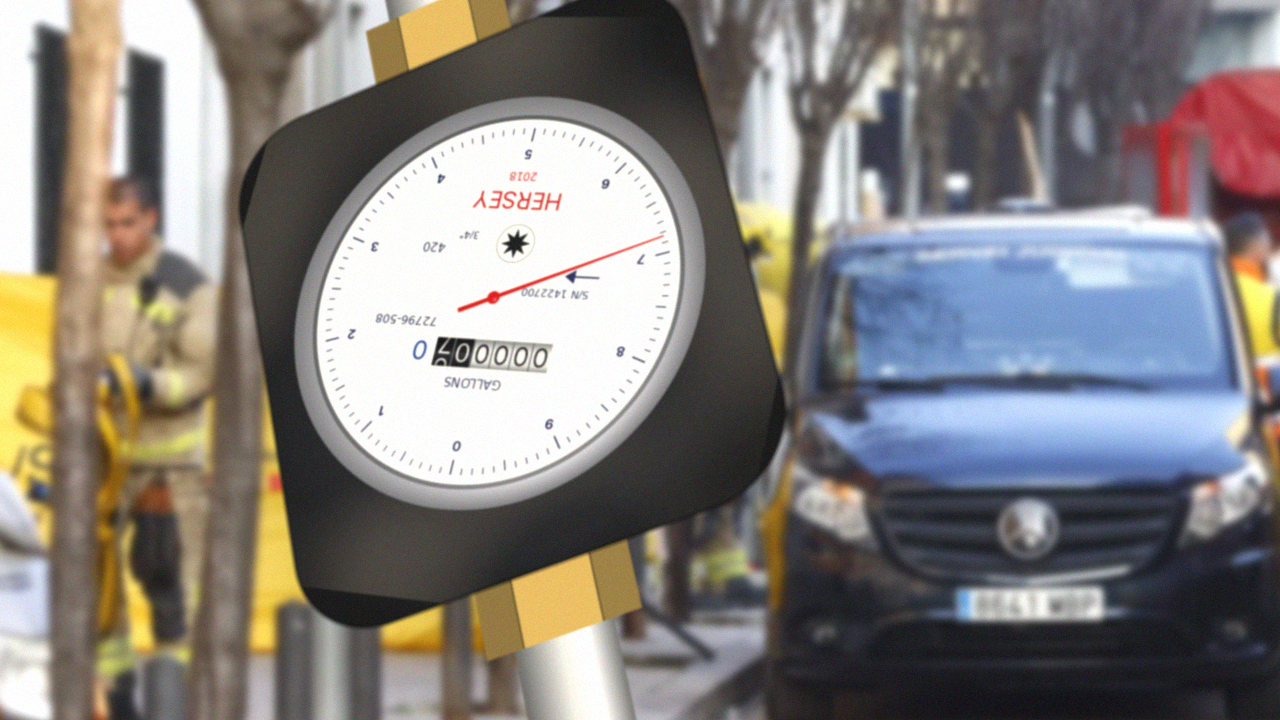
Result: 66.8,gal
